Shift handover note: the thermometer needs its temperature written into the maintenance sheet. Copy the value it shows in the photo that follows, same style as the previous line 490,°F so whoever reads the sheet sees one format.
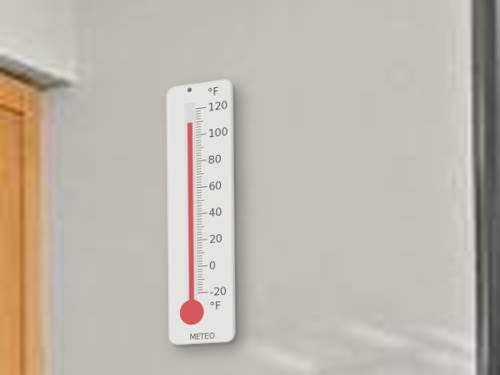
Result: 110,°F
